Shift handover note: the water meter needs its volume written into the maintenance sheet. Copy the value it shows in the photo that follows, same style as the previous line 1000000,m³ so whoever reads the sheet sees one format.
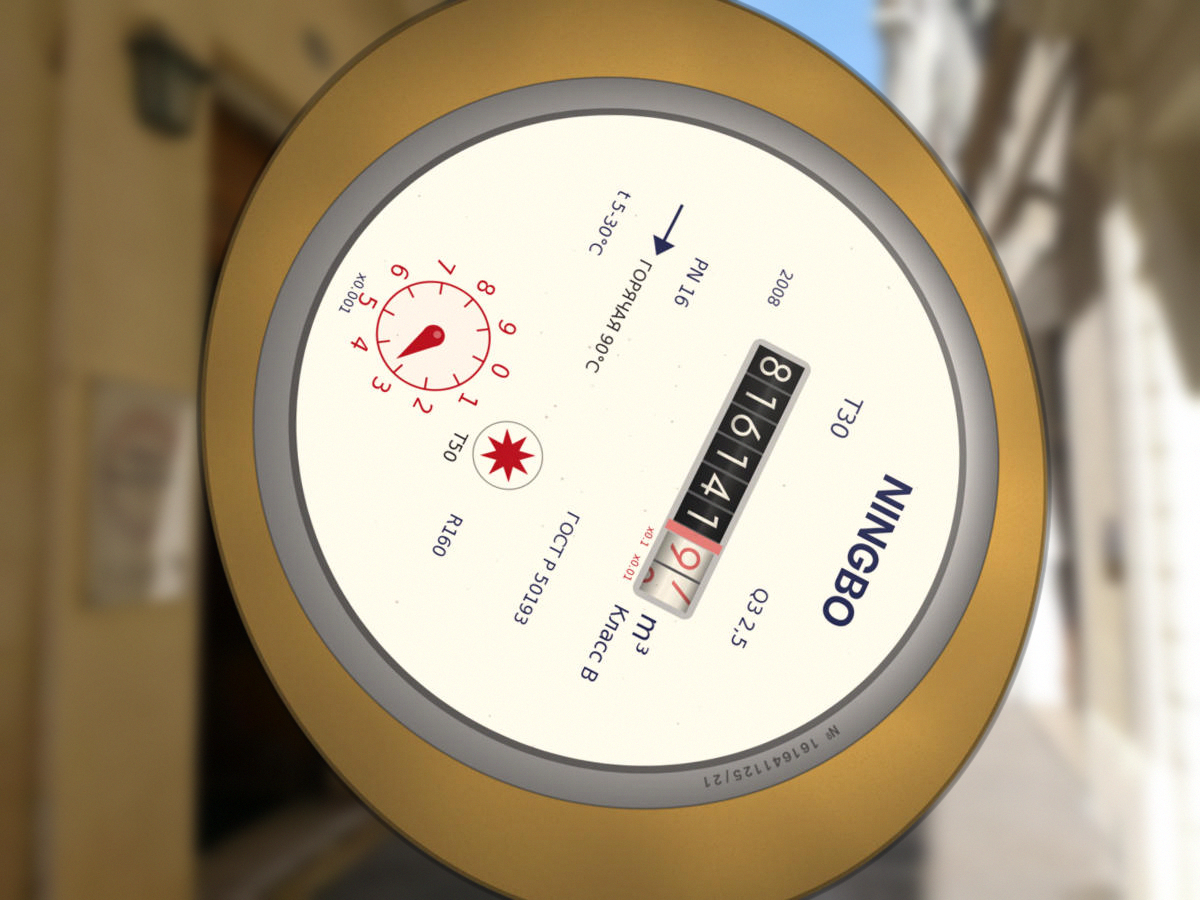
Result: 816141.973,m³
